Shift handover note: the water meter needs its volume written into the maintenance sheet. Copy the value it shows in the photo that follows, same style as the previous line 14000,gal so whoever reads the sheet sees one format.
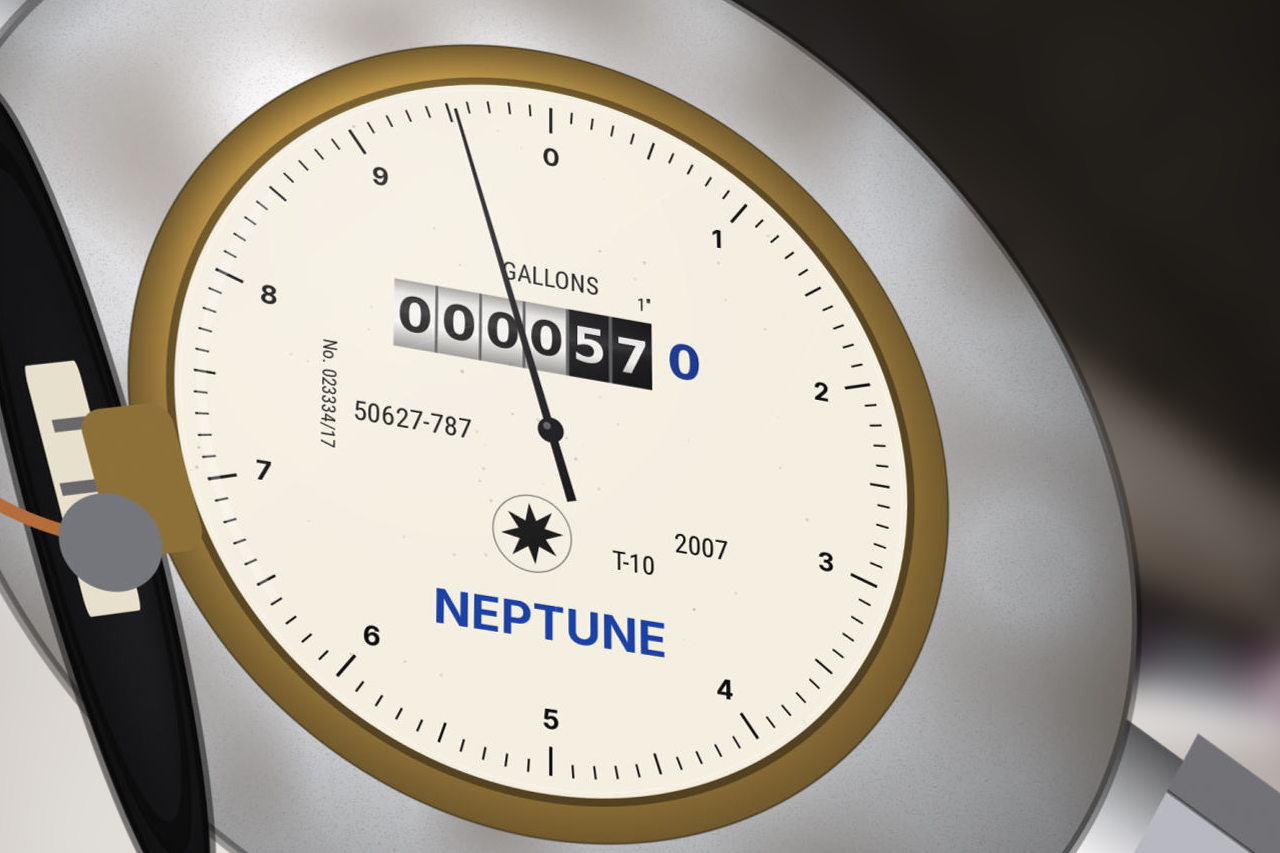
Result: 569.5,gal
